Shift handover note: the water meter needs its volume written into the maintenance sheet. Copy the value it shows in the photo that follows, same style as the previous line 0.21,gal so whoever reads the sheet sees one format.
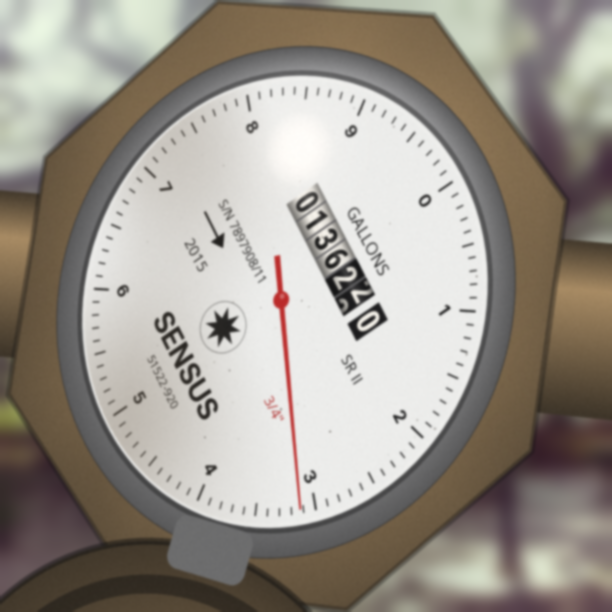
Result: 136223.1,gal
